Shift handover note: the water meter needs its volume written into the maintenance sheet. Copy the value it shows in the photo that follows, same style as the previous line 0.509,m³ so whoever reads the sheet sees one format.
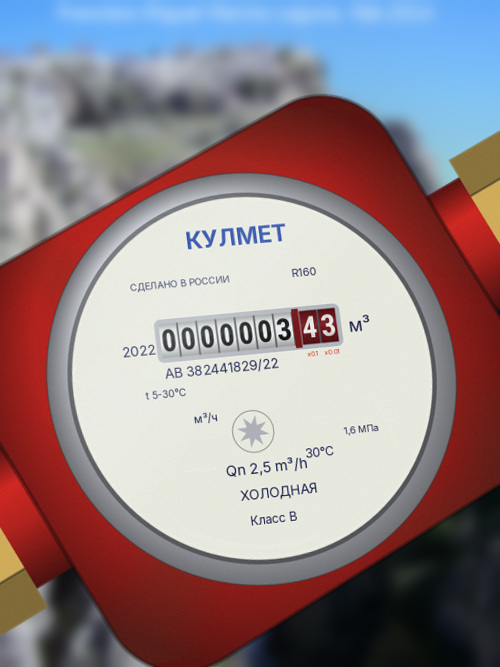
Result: 3.43,m³
